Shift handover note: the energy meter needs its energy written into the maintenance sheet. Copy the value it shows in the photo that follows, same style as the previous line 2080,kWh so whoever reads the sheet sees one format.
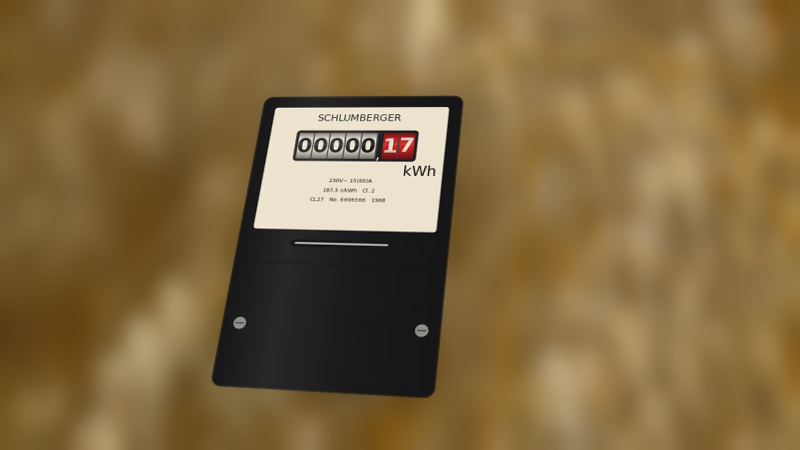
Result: 0.17,kWh
